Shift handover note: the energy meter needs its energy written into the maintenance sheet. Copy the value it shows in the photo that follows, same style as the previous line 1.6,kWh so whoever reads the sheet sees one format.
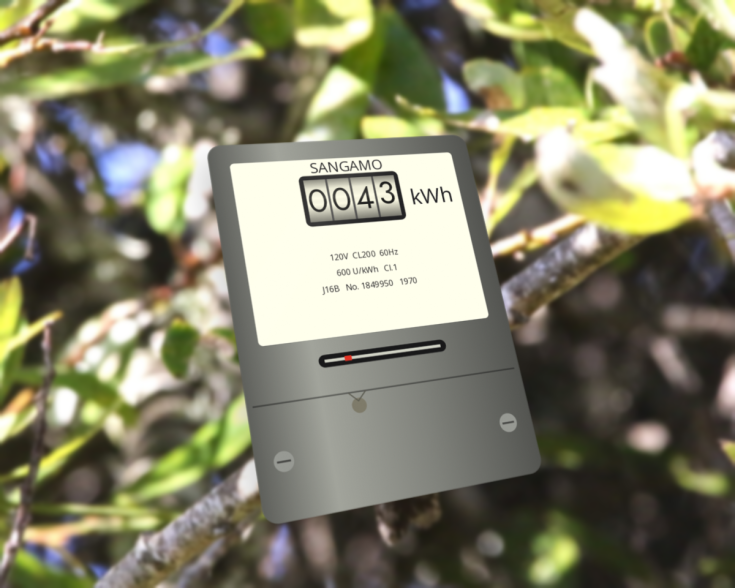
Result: 43,kWh
